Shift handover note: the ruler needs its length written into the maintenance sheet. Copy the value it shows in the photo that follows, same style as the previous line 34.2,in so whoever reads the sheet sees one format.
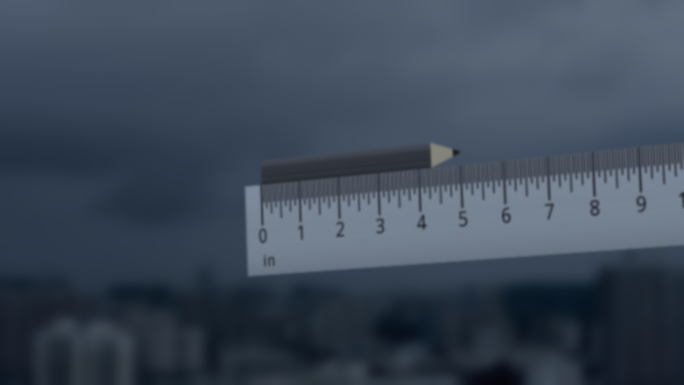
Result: 5,in
